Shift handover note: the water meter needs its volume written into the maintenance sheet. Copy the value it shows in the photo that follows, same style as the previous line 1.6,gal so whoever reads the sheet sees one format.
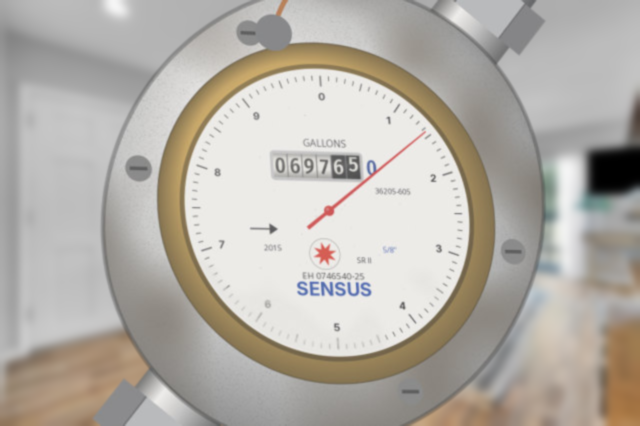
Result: 697651.4,gal
